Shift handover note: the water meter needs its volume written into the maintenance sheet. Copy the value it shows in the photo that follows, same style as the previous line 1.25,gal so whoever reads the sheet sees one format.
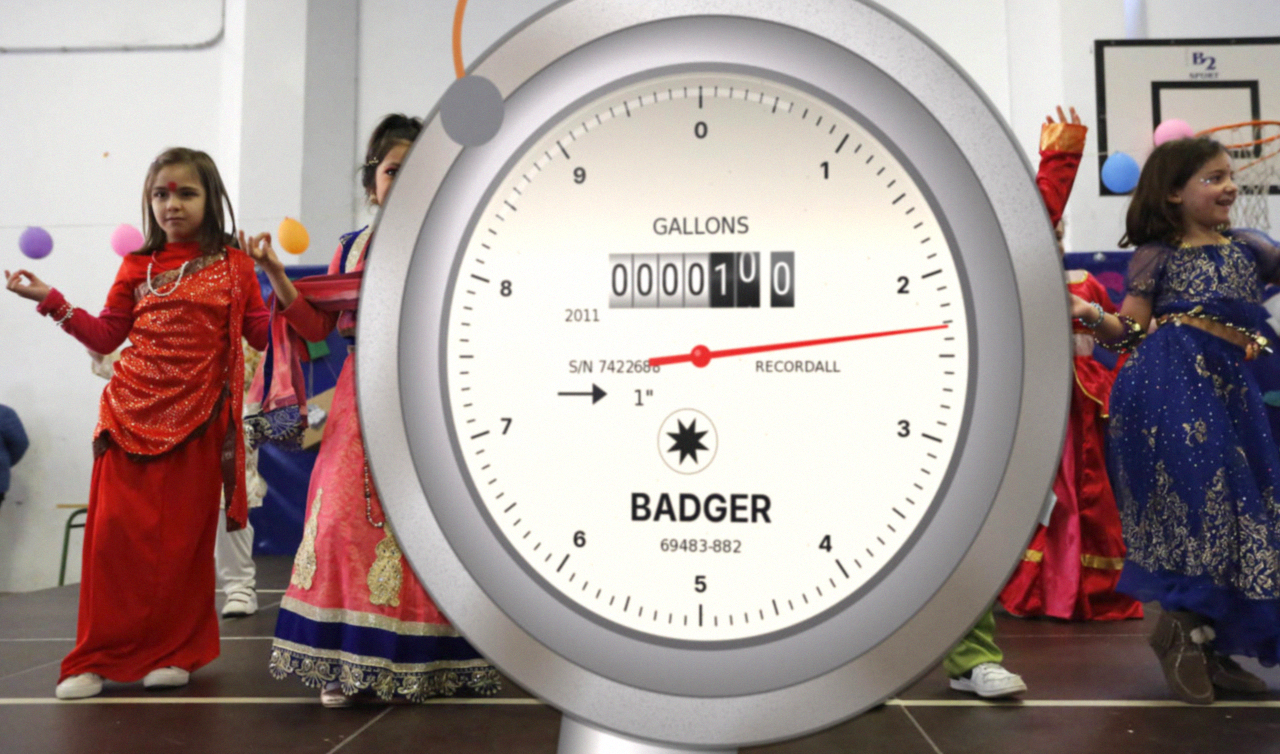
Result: 102.3,gal
